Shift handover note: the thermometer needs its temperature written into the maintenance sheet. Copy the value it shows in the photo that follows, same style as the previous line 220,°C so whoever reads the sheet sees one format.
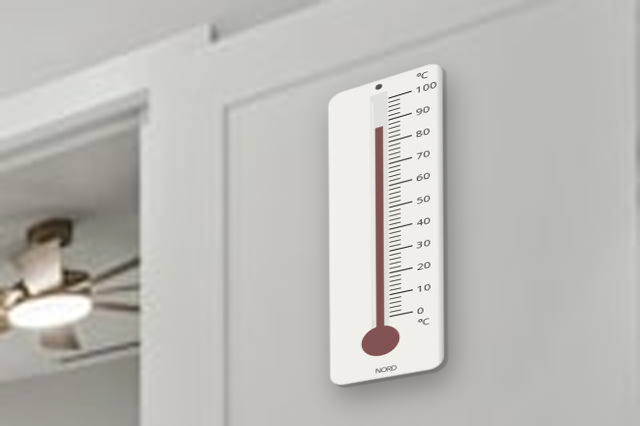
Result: 88,°C
